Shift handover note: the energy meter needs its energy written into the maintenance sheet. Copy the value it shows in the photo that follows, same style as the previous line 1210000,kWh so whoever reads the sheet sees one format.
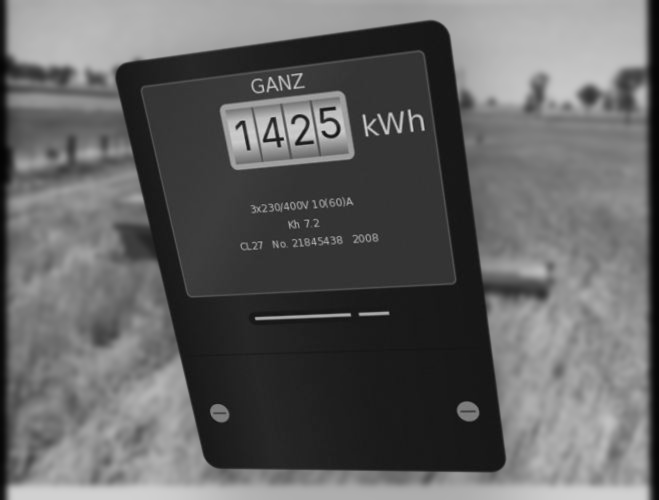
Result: 1425,kWh
